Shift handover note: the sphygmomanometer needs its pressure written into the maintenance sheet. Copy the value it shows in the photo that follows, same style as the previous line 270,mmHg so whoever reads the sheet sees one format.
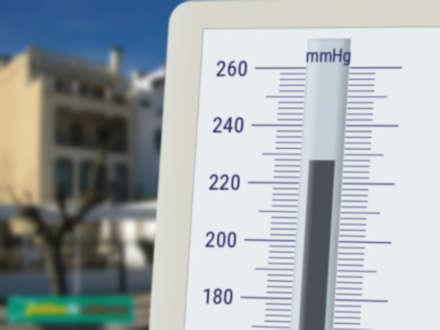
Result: 228,mmHg
